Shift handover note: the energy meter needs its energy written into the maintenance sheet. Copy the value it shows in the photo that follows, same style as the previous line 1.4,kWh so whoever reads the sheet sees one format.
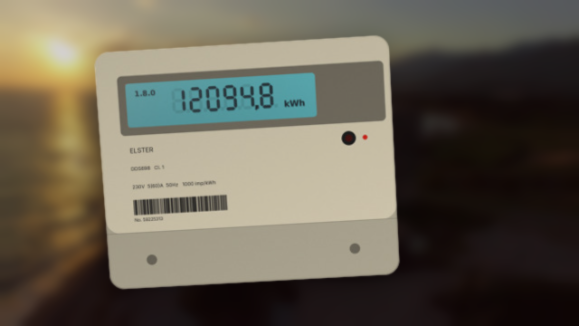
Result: 12094.8,kWh
